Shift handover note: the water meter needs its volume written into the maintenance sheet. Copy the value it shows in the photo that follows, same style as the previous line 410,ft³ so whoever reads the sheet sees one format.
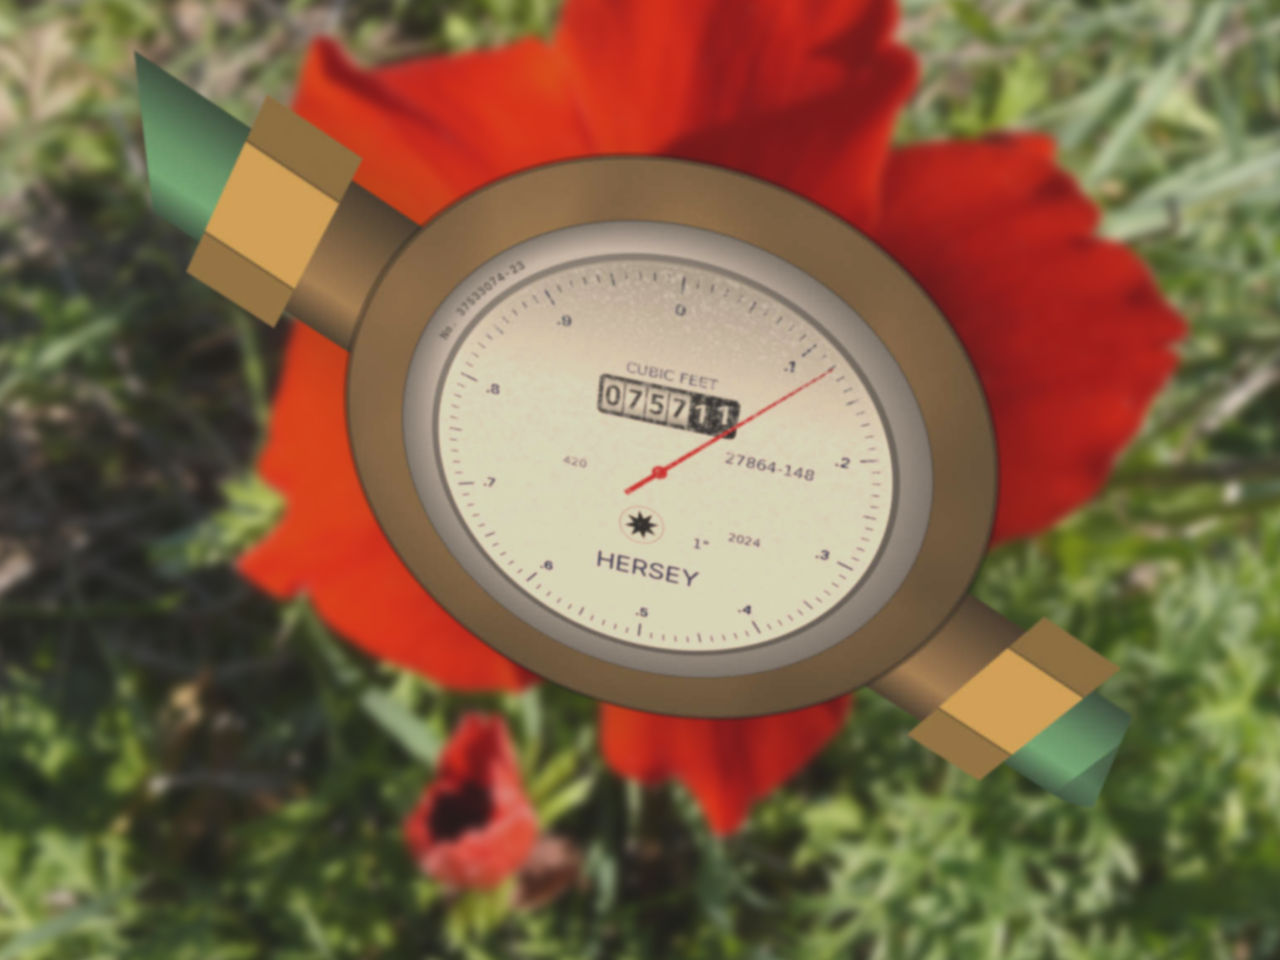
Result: 75711.12,ft³
